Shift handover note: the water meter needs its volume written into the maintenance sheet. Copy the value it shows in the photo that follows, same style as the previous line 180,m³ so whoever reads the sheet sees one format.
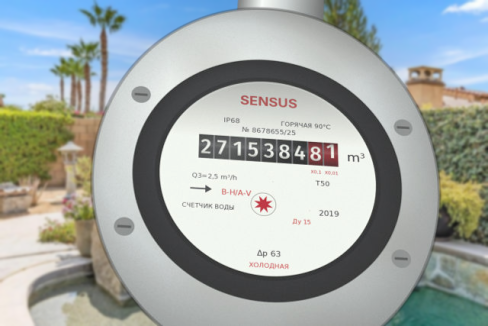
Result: 2715384.81,m³
